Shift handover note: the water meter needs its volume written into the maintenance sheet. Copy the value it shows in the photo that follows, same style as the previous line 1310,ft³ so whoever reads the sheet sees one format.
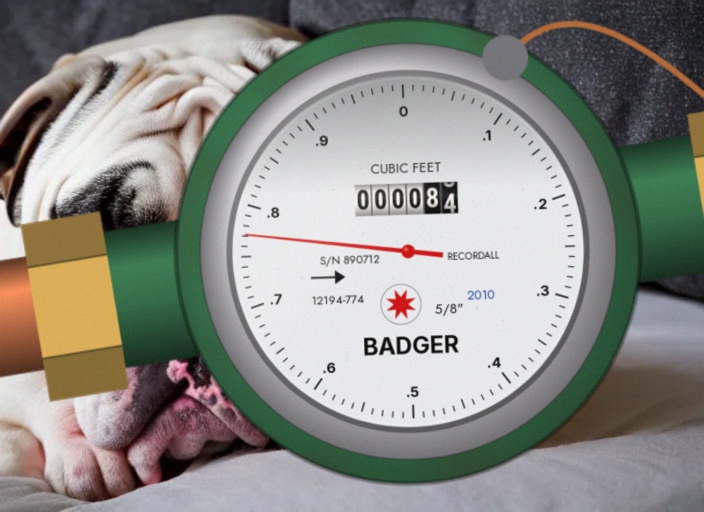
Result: 83.77,ft³
